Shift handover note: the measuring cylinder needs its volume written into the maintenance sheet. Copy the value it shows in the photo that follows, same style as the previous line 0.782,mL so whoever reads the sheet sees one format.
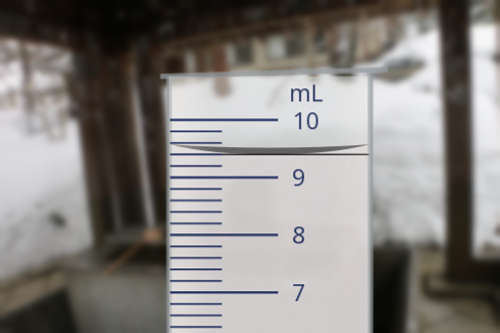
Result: 9.4,mL
